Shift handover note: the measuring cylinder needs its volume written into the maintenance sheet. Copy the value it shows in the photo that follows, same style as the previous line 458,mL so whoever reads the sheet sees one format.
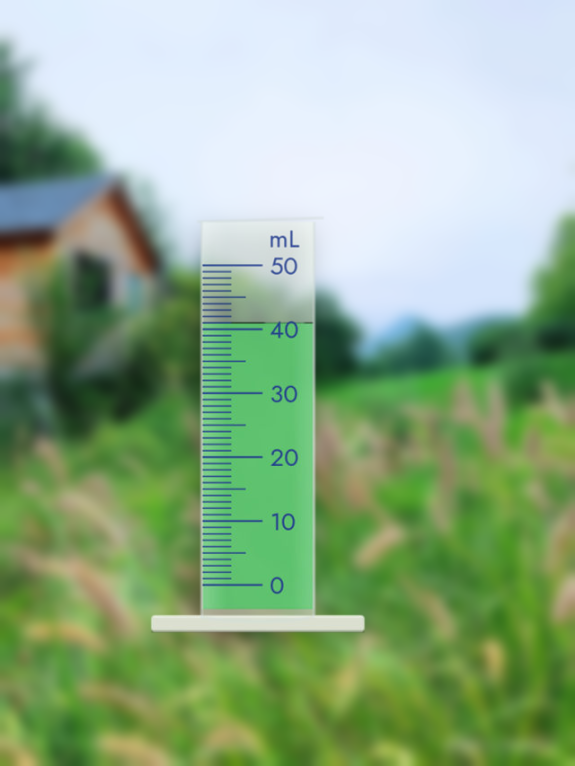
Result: 41,mL
